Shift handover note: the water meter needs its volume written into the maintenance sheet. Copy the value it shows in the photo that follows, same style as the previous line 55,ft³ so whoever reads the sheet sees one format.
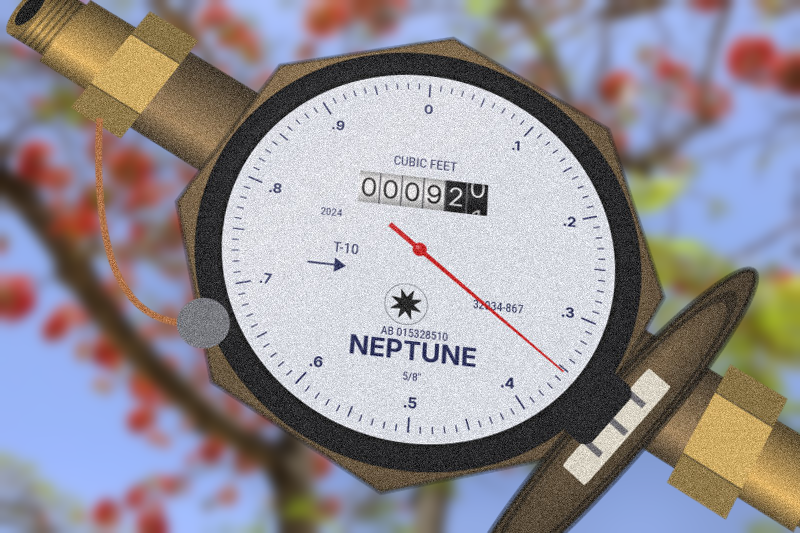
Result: 920.35,ft³
